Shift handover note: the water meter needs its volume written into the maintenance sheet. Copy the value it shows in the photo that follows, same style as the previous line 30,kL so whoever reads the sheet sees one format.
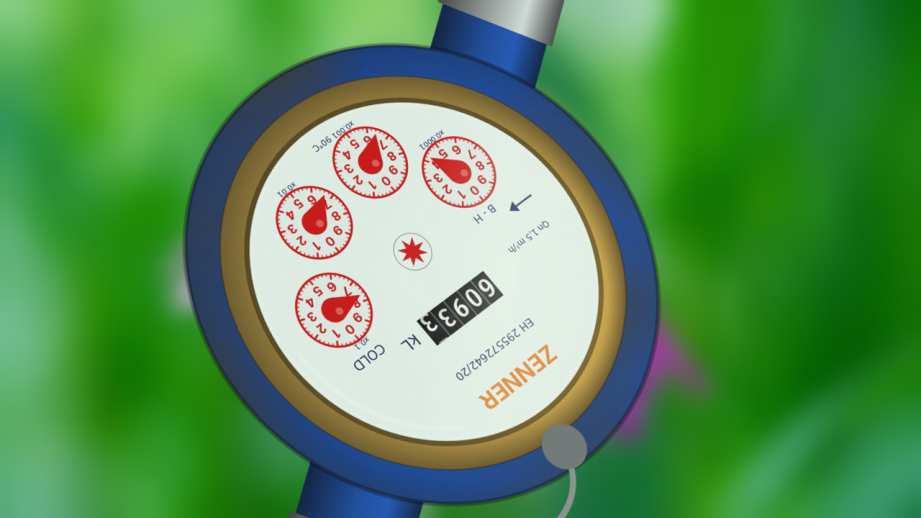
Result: 60932.7664,kL
